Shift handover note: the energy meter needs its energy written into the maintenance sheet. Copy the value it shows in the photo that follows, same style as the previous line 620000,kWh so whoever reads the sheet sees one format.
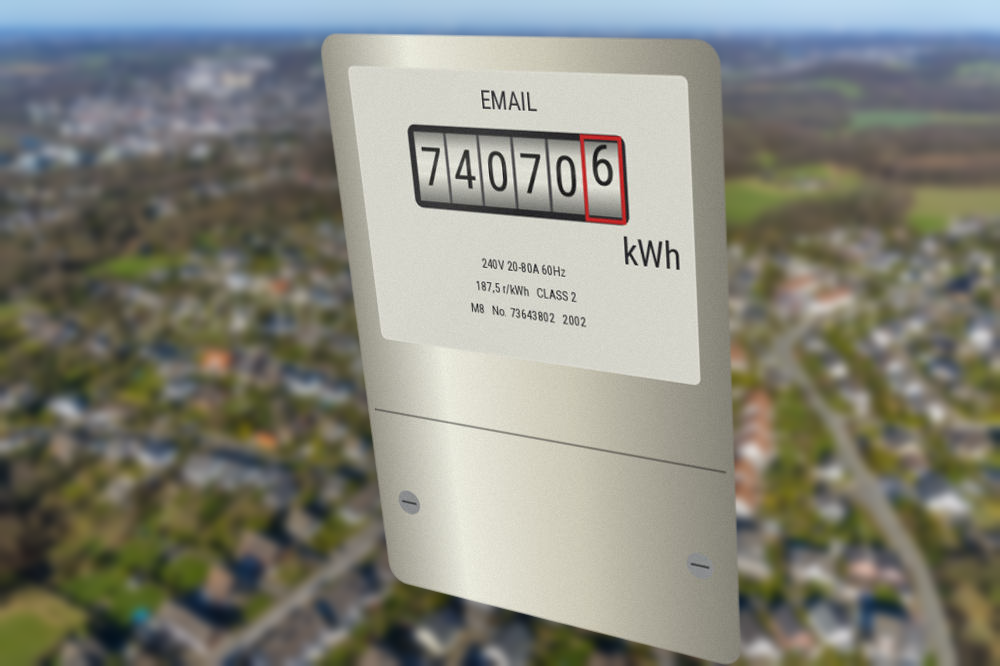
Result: 74070.6,kWh
